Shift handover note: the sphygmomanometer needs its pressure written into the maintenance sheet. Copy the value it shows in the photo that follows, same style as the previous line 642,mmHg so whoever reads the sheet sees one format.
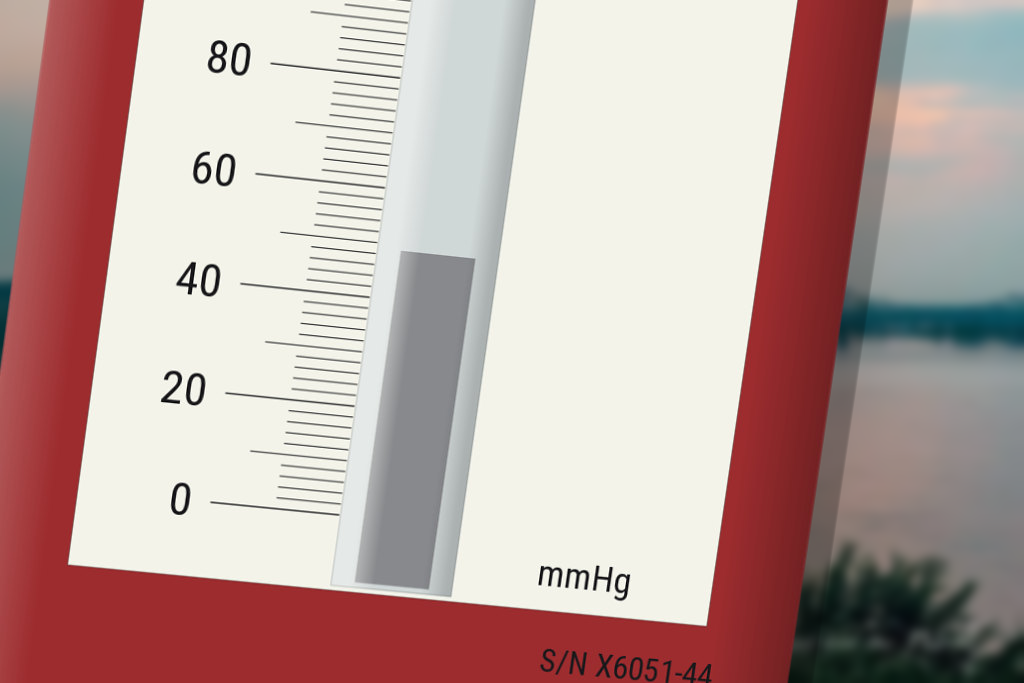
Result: 49,mmHg
